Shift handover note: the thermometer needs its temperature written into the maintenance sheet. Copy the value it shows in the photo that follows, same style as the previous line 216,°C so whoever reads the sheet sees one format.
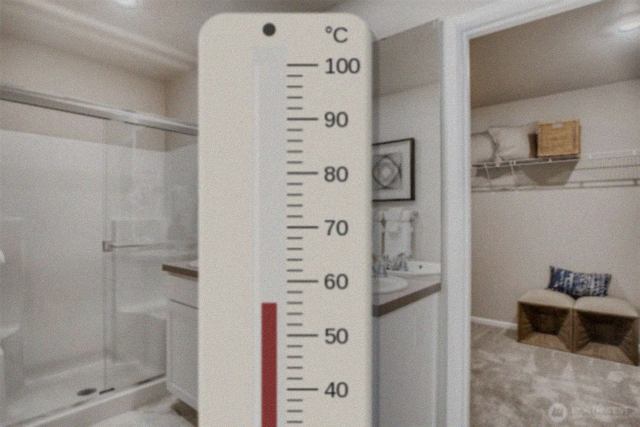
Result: 56,°C
